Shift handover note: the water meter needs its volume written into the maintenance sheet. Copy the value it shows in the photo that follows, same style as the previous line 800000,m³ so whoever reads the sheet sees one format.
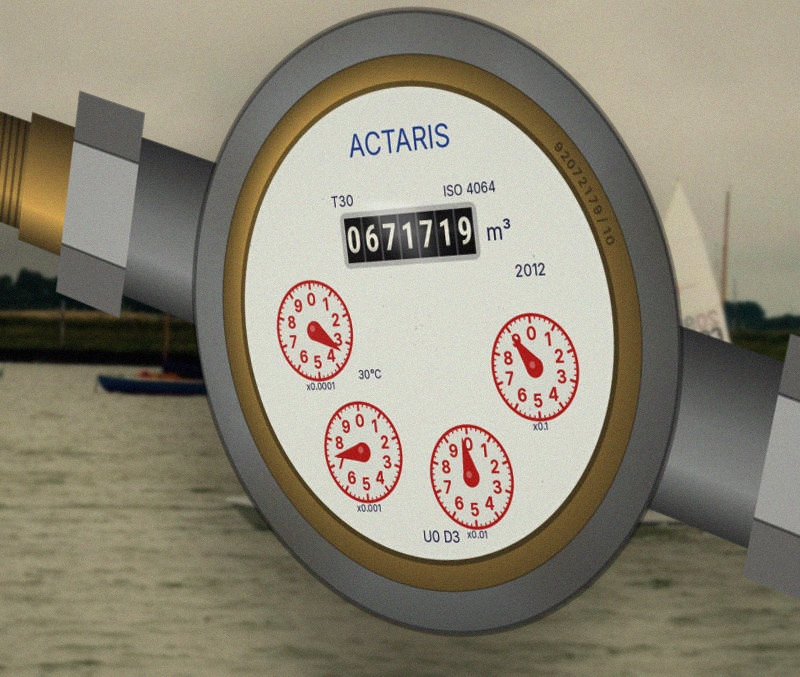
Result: 671719.8973,m³
